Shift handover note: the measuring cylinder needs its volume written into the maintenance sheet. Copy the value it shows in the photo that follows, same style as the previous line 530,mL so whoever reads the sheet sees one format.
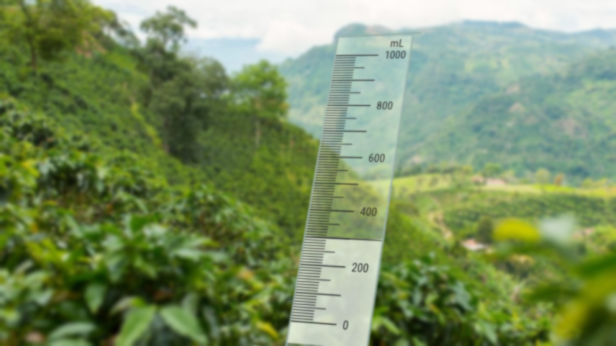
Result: 300,mL
